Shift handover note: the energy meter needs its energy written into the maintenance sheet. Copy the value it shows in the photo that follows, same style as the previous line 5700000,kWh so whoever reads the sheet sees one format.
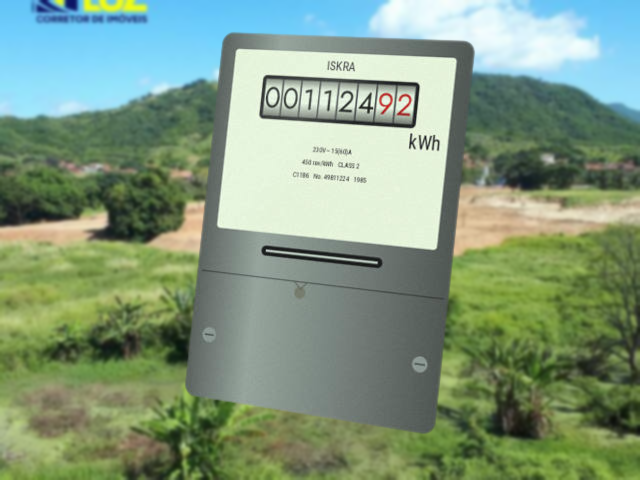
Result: 1124.92,kWh
